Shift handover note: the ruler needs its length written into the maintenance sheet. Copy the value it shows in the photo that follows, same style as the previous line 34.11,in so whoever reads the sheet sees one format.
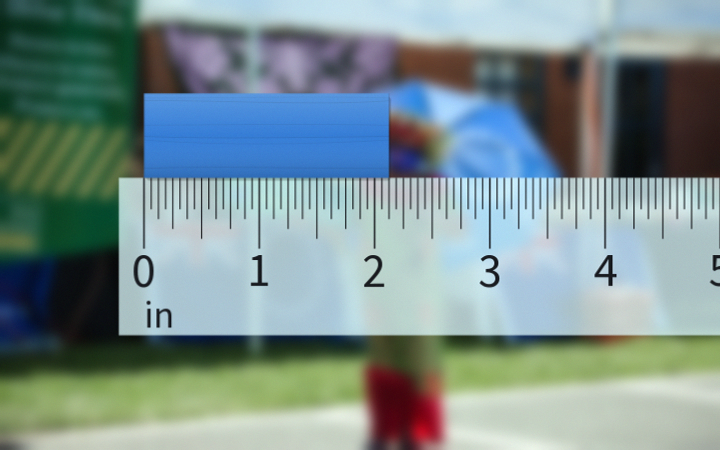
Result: 2.125,in
